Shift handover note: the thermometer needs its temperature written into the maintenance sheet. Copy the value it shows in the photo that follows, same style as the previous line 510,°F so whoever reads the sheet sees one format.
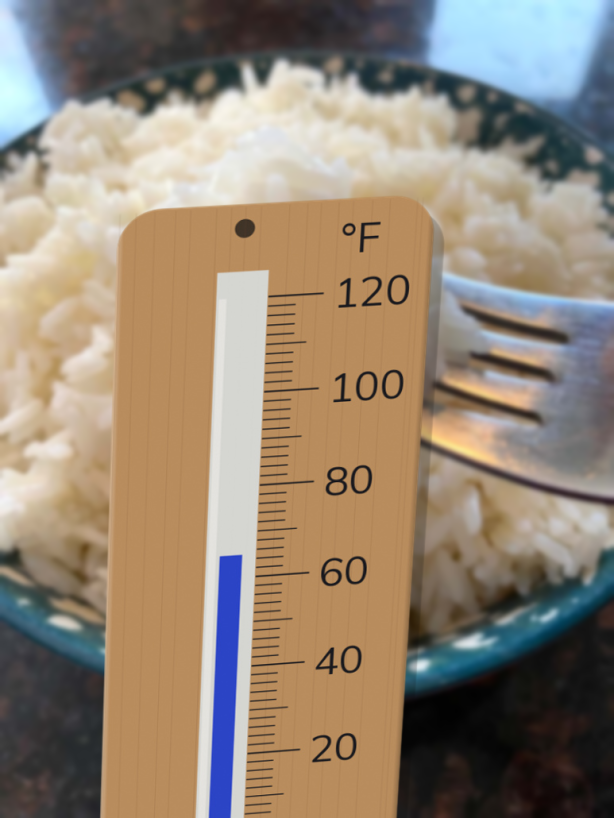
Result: 65,°F
